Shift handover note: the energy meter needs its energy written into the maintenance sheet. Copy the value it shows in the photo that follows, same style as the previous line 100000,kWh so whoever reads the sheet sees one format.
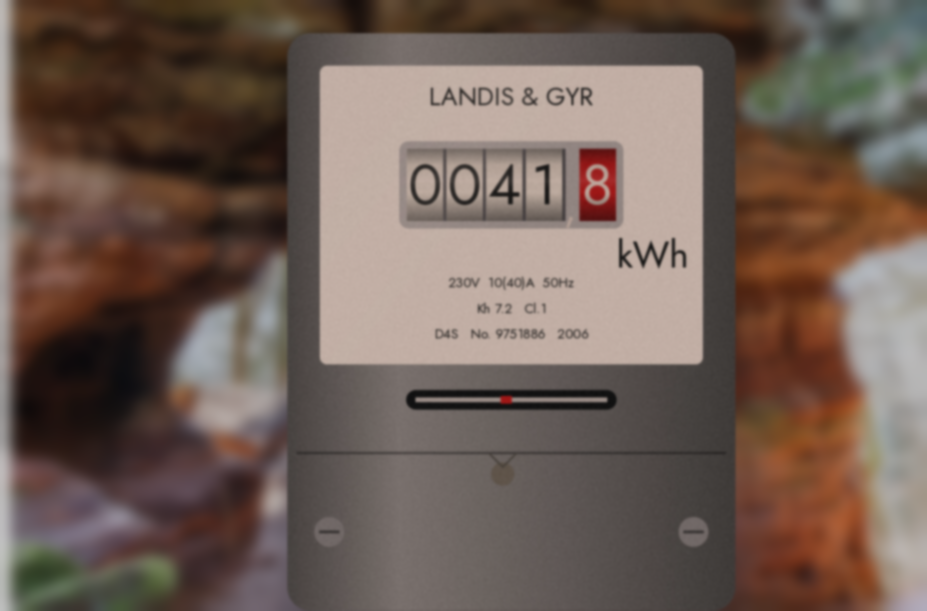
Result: 41.8,kWh
